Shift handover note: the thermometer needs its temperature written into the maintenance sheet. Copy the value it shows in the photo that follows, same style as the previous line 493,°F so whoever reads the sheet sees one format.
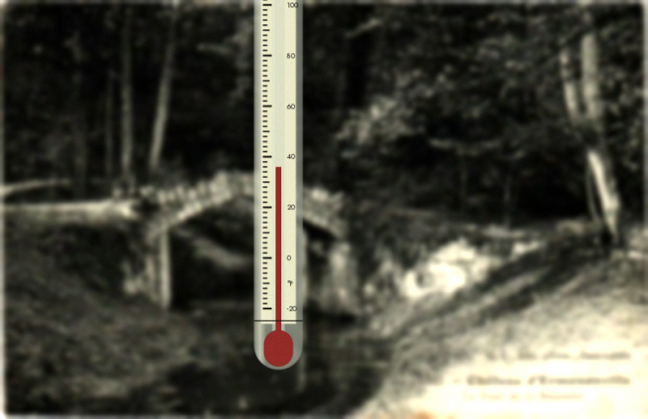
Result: 36,°F
